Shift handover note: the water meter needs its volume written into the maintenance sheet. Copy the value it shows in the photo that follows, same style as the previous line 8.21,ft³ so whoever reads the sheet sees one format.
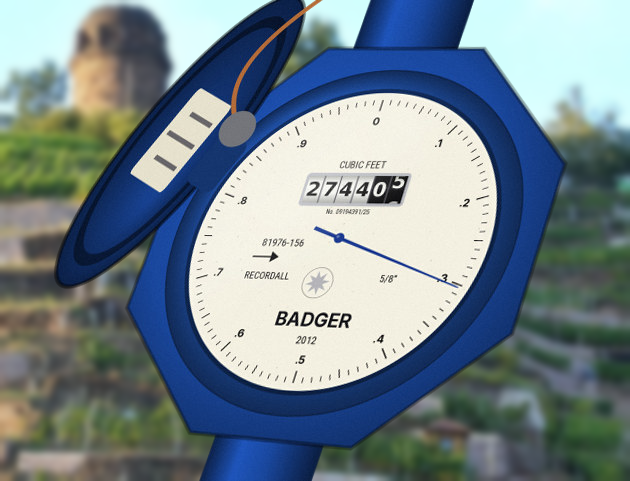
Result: 274405.30,ft³
